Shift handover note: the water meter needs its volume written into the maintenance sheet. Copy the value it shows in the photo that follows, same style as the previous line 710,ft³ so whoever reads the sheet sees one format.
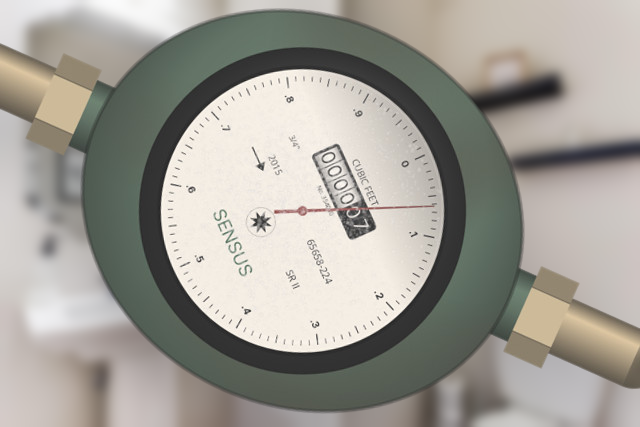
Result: 7.06,ft³
